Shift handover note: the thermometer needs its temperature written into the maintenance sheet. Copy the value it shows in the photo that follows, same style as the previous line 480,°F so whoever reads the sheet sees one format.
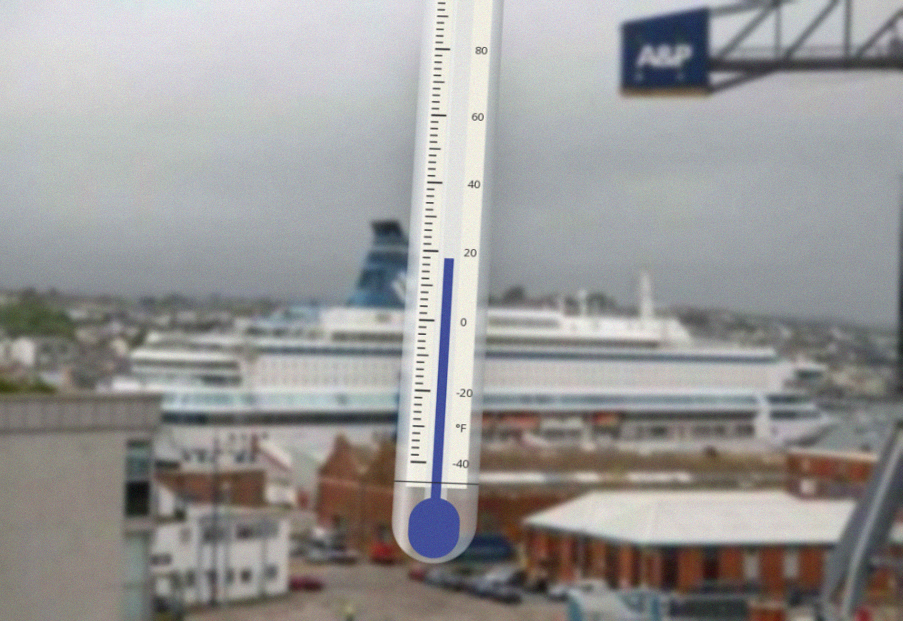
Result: 18,°F
